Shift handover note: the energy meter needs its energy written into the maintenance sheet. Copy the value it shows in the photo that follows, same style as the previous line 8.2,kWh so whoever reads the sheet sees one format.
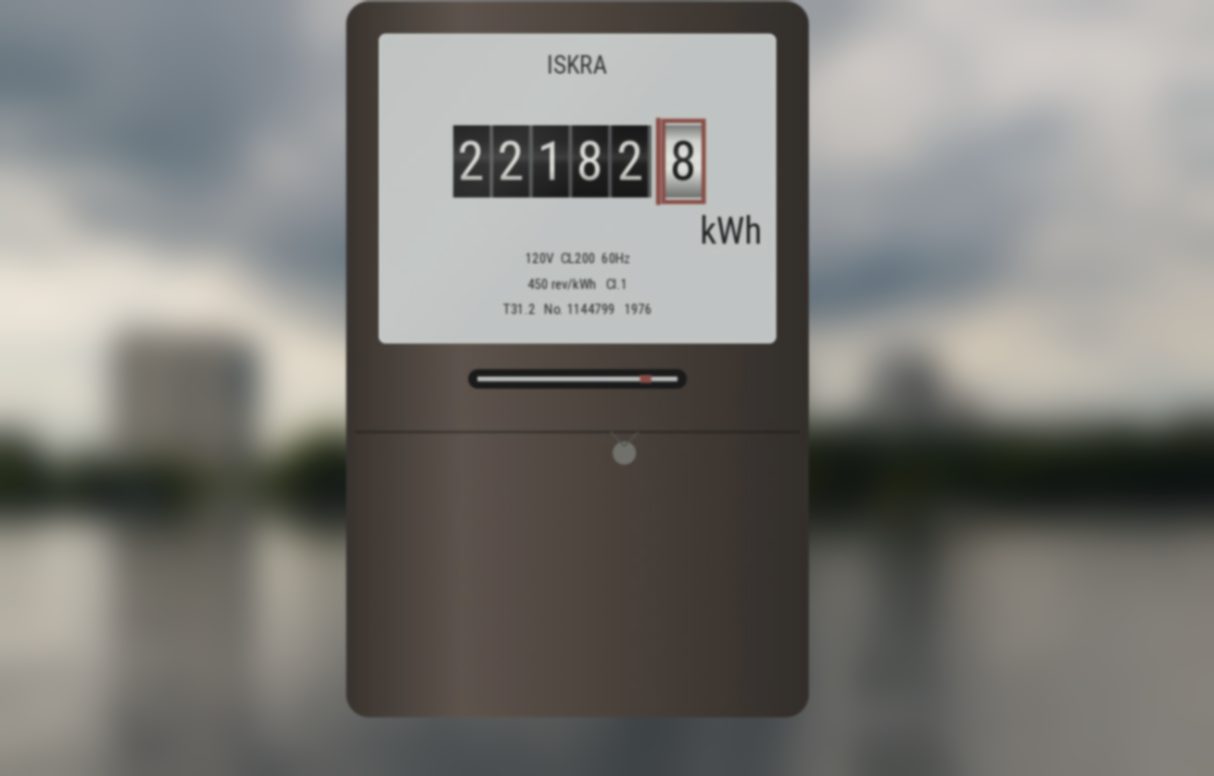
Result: 22182.8,kWh
